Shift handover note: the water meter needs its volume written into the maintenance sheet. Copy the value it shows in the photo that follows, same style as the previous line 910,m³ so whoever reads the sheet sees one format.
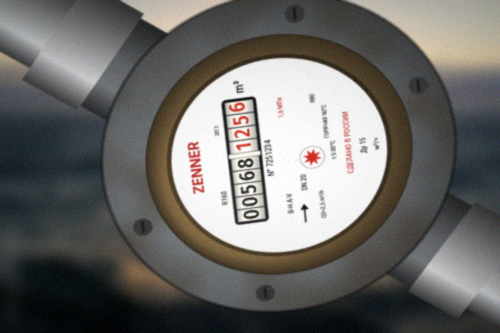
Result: 568.1256,m³
